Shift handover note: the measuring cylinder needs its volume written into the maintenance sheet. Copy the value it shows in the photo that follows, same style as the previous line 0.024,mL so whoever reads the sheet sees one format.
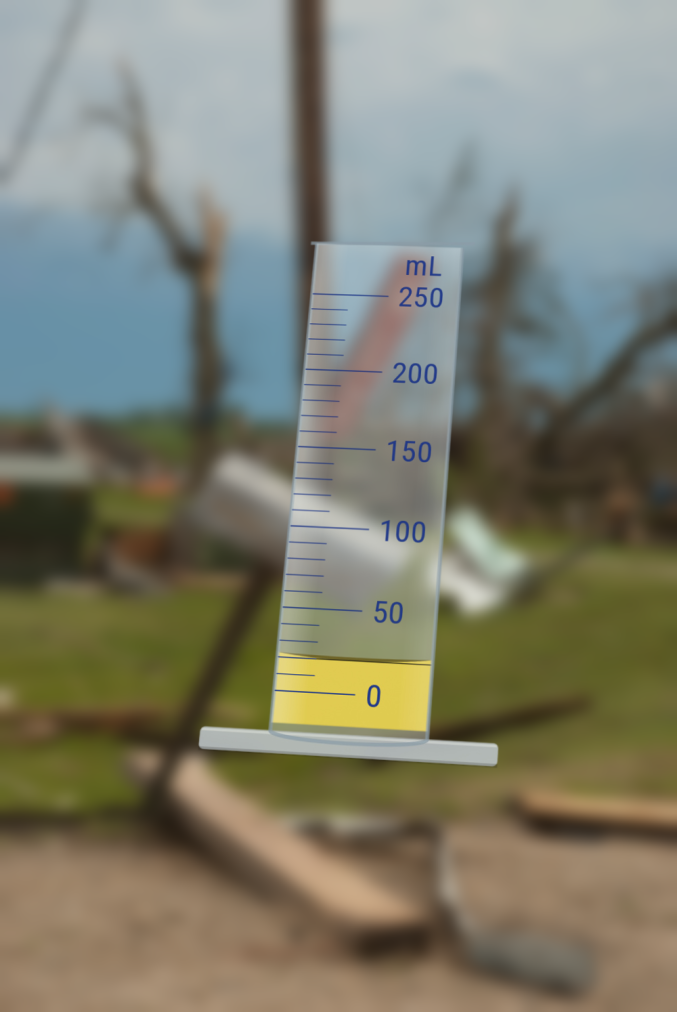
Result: 20,mL
